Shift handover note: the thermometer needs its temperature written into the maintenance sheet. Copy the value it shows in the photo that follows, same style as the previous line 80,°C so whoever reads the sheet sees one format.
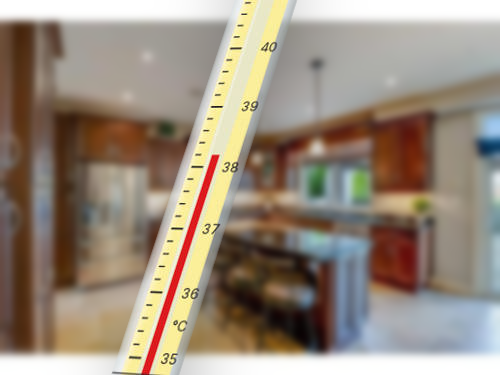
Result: 38.2,°C
